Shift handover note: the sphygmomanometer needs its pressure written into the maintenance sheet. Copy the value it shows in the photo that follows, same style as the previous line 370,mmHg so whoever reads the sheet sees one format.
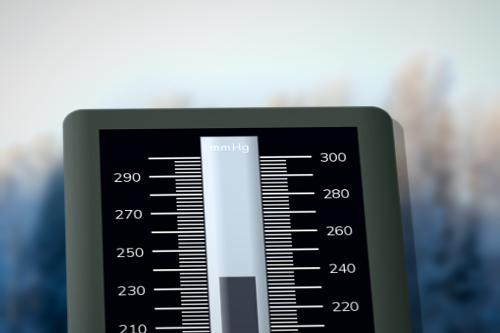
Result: 236,mmHg
